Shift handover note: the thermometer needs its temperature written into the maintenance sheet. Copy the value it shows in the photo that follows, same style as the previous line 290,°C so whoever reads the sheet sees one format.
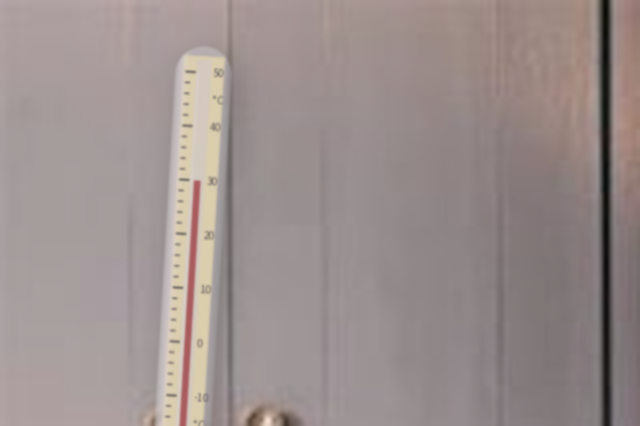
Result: 30,°C
